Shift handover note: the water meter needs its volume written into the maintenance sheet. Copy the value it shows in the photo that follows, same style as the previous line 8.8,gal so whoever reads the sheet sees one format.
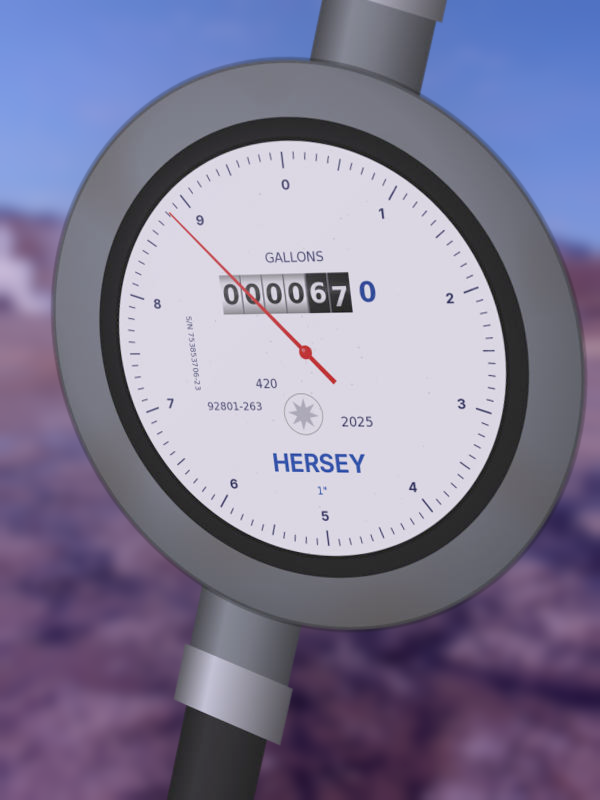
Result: 668.8,gal
